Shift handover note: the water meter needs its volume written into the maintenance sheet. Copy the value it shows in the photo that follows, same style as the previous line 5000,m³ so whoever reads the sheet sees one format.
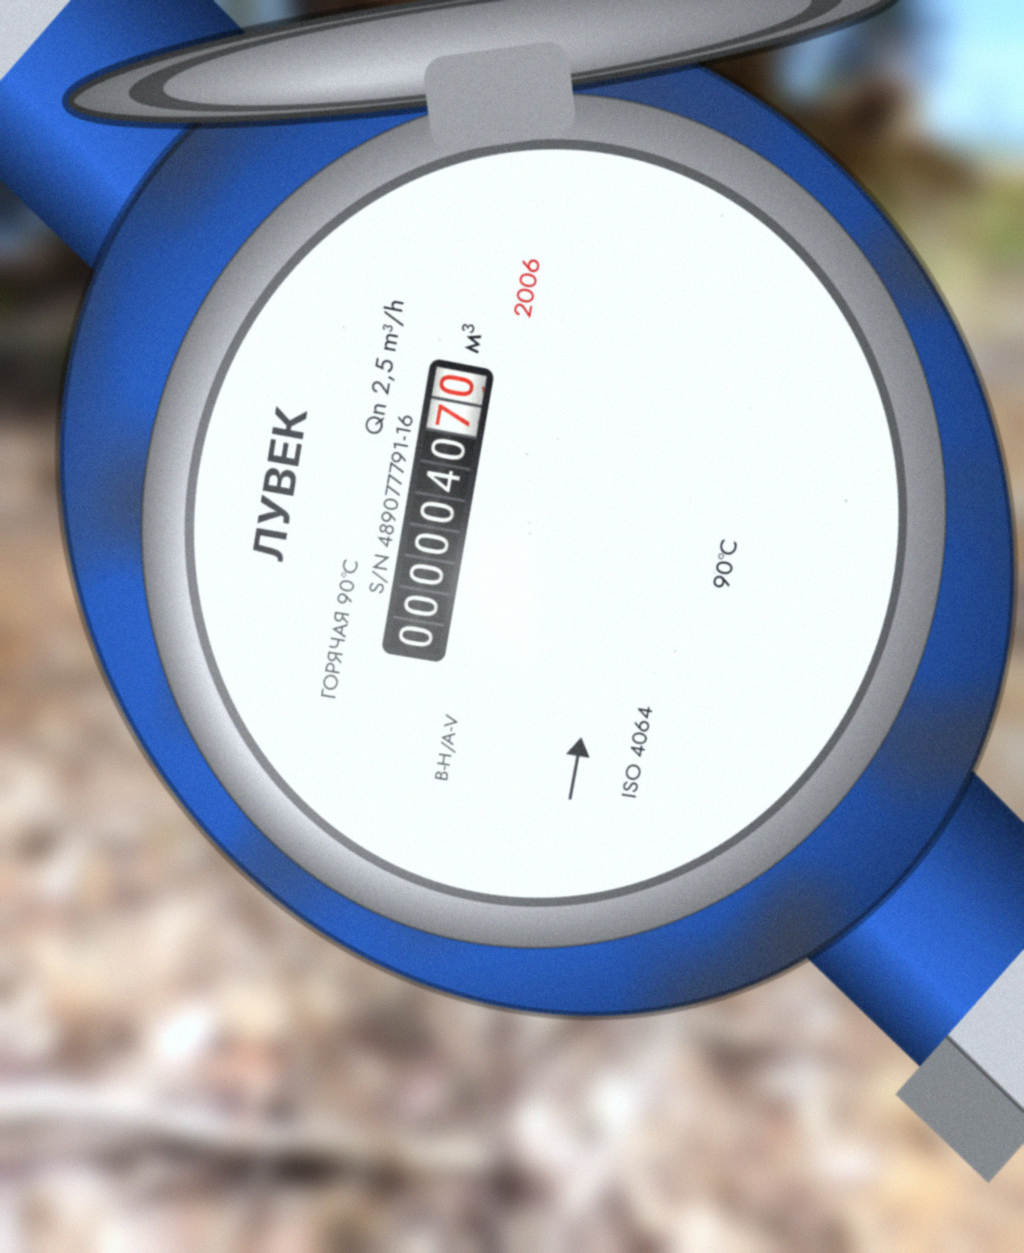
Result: 40.70,m³
